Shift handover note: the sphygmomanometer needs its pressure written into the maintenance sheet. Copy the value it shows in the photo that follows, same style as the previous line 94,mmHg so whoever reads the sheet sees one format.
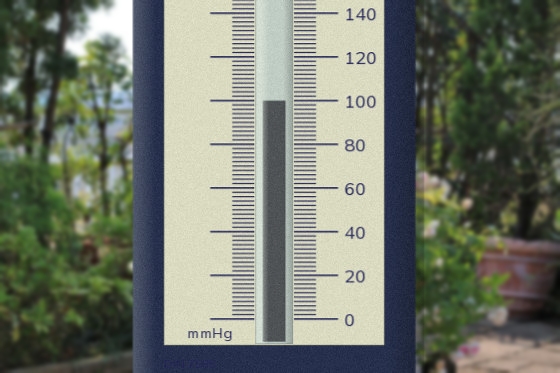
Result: 100,mmHg
